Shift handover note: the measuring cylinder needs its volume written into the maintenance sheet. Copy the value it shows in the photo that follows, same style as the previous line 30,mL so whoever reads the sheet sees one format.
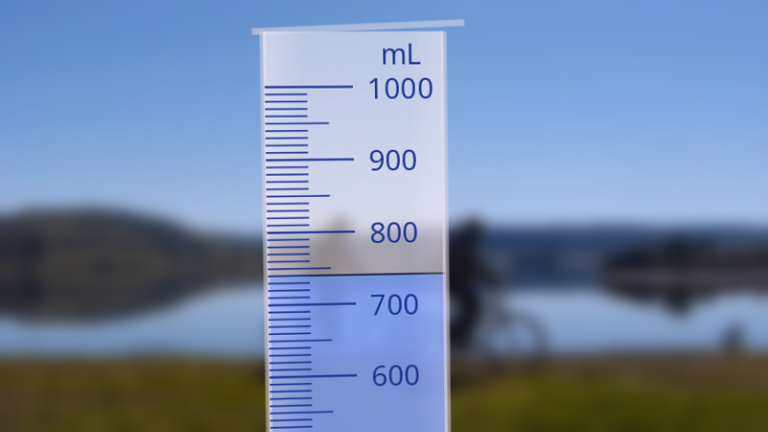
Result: 740,mL
